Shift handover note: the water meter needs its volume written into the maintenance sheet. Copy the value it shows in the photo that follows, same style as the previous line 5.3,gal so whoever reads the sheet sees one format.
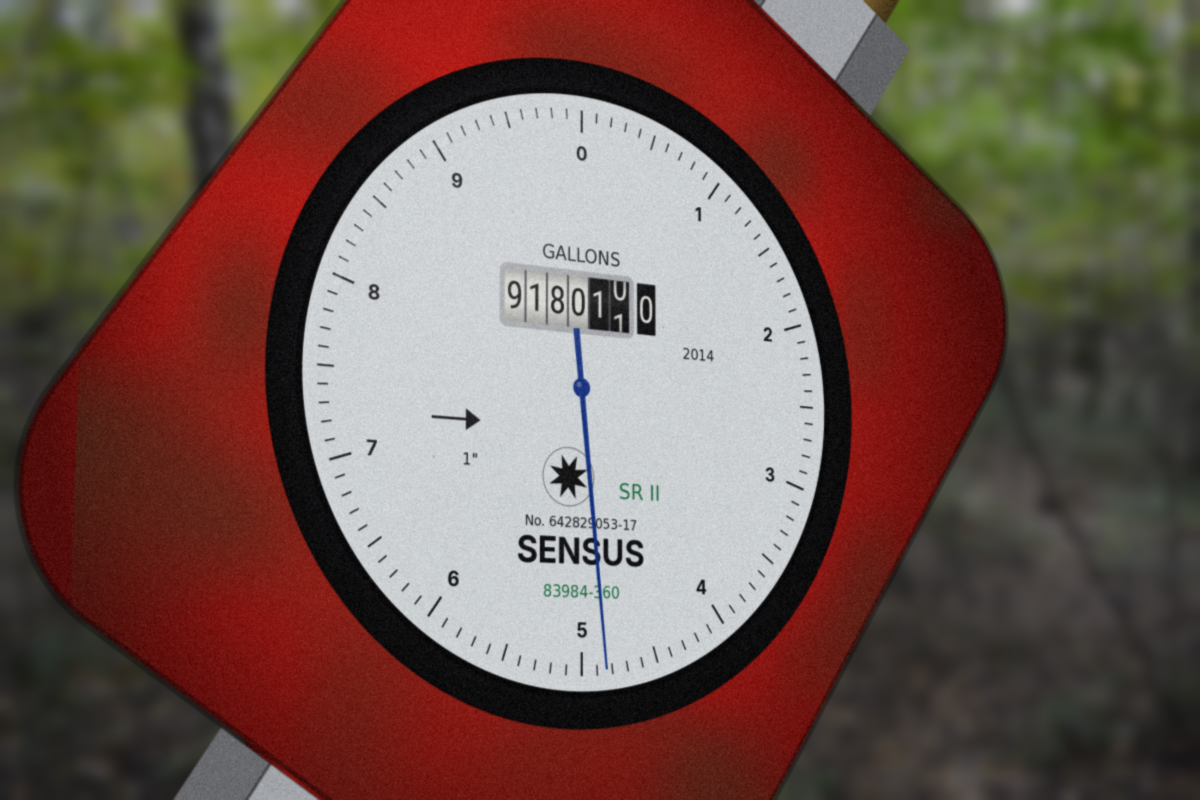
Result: 9180104.8,gal
